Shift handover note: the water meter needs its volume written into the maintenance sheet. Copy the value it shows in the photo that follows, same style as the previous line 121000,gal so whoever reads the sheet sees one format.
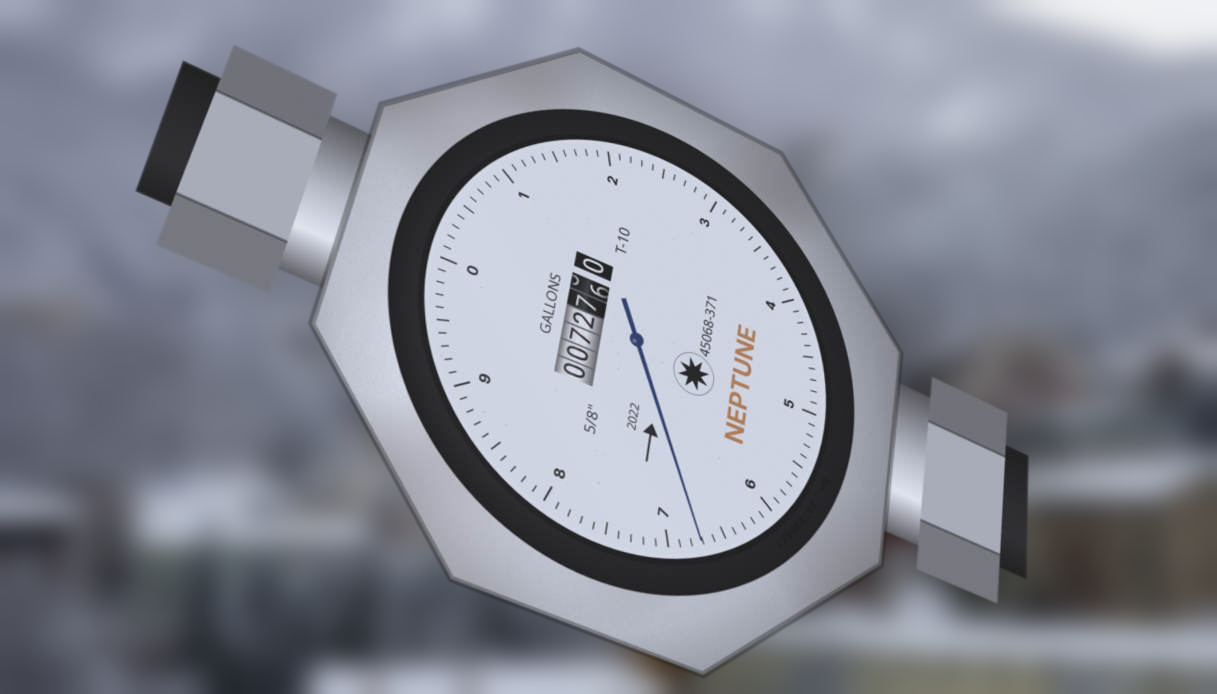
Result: 72756.7,gal
